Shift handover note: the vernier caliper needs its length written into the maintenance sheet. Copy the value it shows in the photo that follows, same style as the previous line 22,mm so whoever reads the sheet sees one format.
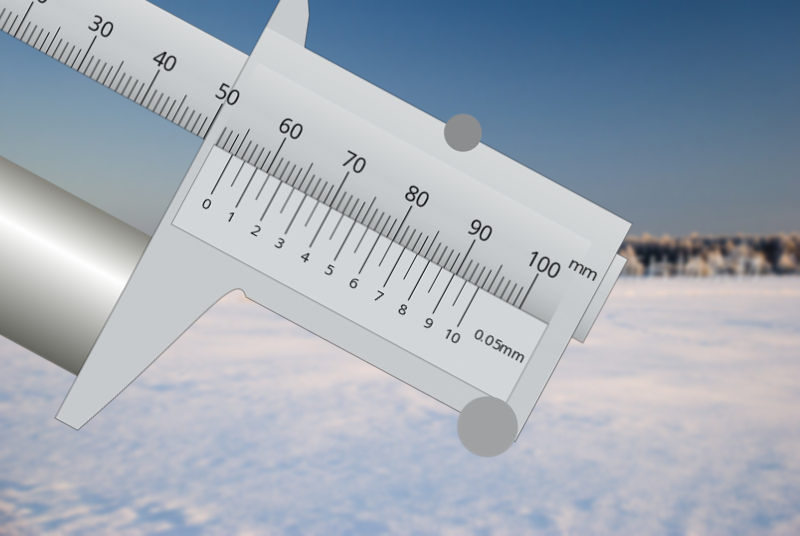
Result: 54.6,mm
